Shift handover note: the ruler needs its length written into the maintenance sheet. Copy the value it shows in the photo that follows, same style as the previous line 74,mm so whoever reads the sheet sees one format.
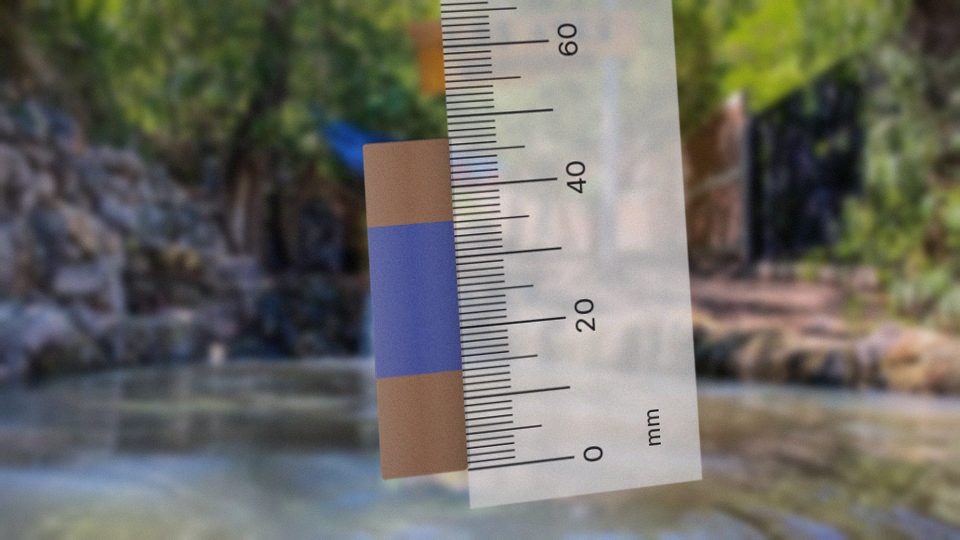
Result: 47,mm
